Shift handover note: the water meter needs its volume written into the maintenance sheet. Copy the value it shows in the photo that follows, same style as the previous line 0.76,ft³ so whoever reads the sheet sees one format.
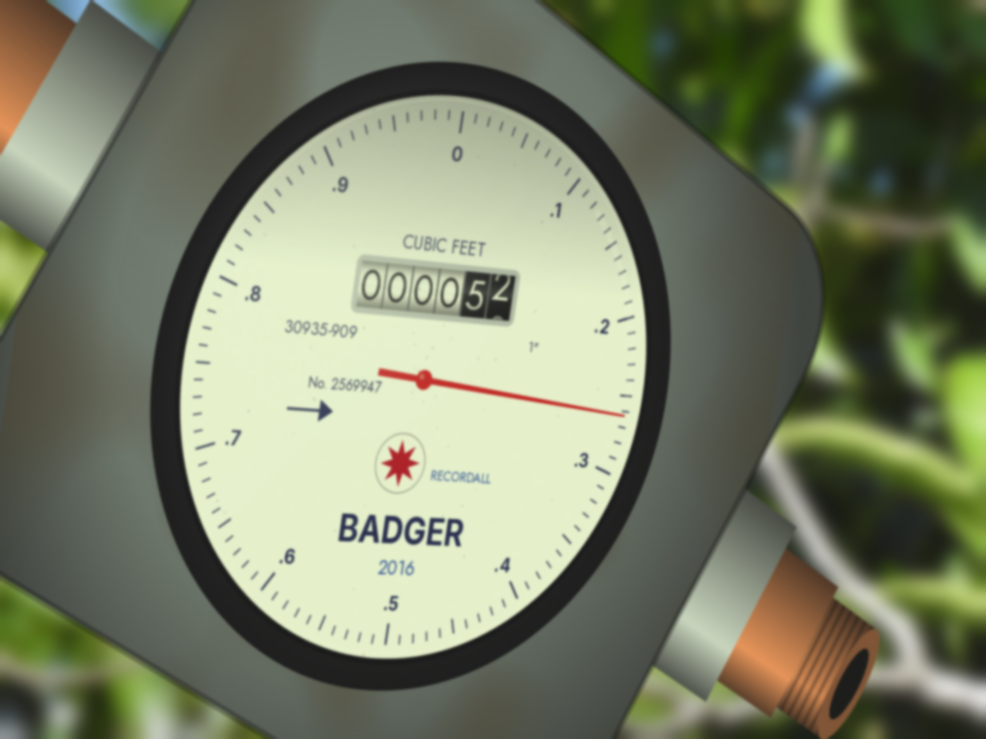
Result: 52.26,ft³
